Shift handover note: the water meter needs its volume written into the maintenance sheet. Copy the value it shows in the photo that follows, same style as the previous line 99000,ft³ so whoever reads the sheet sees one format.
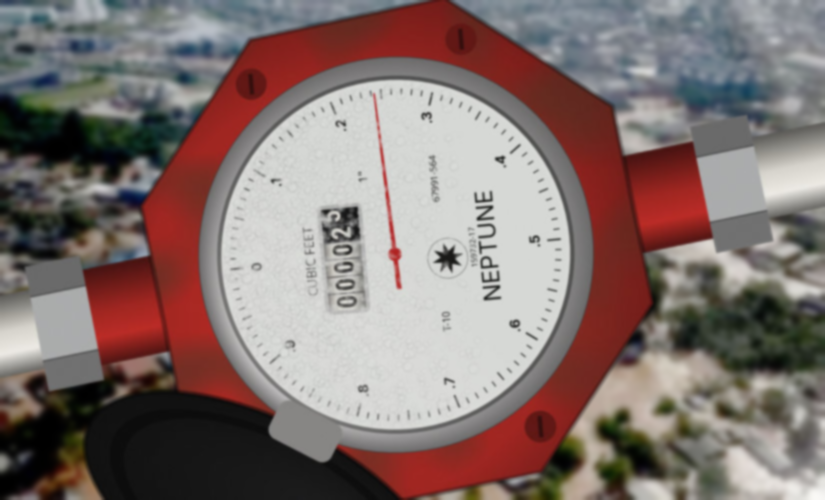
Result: 25.24,ft³
